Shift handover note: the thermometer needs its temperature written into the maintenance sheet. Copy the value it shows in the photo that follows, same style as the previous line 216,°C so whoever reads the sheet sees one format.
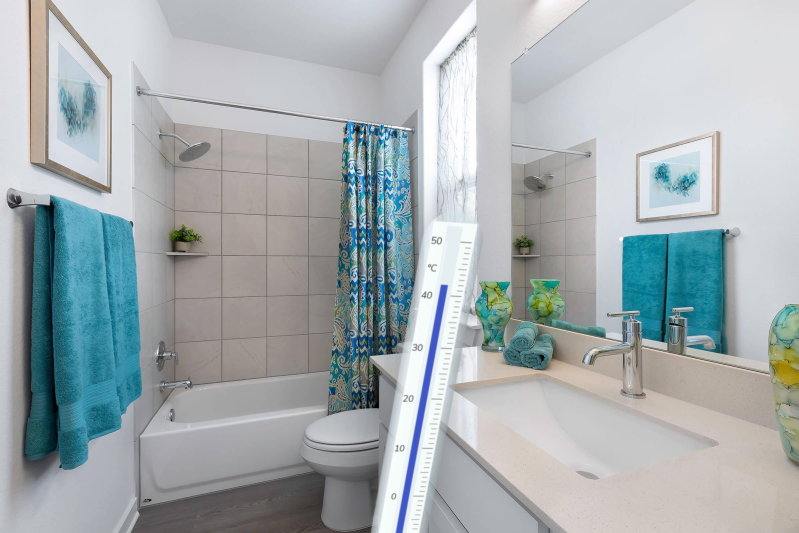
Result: 42,°C
